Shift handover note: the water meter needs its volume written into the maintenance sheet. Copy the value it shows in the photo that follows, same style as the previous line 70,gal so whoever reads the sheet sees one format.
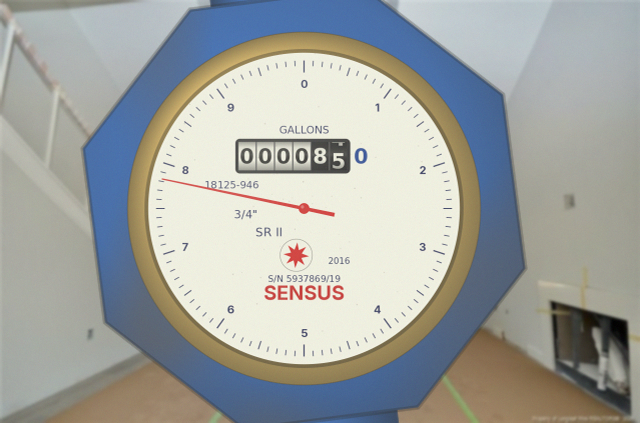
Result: 847.8,gal
